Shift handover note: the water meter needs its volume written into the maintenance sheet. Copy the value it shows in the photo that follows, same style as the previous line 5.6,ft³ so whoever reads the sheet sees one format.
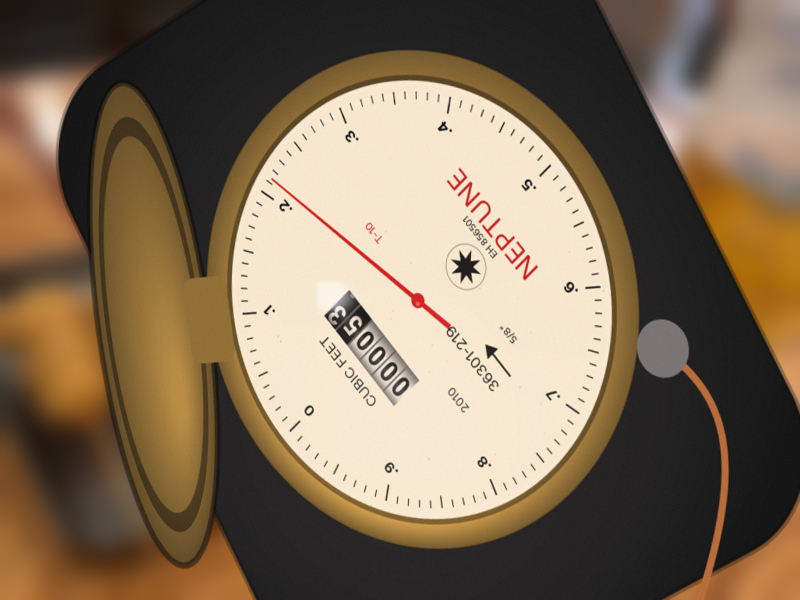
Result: 53.21,ft³
